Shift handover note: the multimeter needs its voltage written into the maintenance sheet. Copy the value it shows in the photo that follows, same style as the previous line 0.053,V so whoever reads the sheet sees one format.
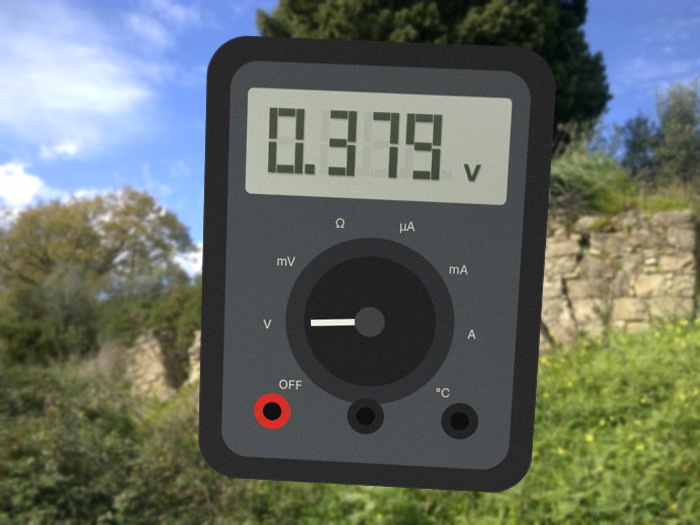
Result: 0.379,V
